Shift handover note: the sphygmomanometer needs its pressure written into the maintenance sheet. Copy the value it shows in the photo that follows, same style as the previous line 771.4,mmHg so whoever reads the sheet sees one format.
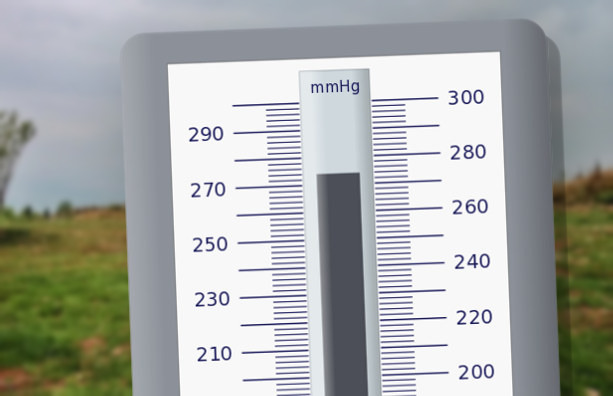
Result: 274,mmHg
